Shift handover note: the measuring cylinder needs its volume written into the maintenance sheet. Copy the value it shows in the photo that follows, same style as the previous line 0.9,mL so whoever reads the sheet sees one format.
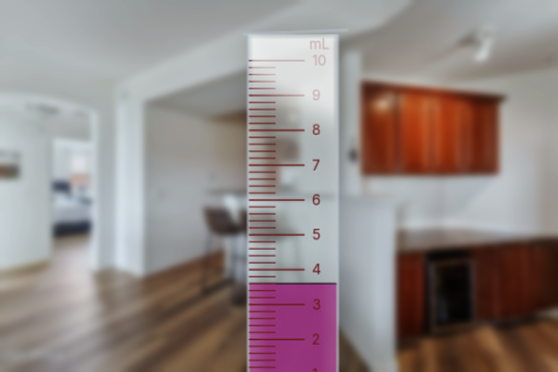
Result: 3.6,mL
